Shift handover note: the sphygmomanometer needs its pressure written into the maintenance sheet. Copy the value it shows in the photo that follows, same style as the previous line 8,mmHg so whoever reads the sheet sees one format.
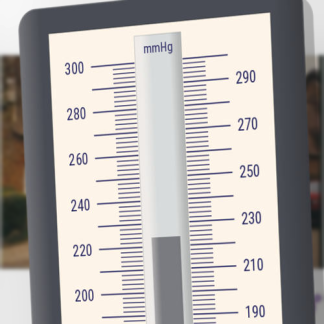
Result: 224,mmHg
